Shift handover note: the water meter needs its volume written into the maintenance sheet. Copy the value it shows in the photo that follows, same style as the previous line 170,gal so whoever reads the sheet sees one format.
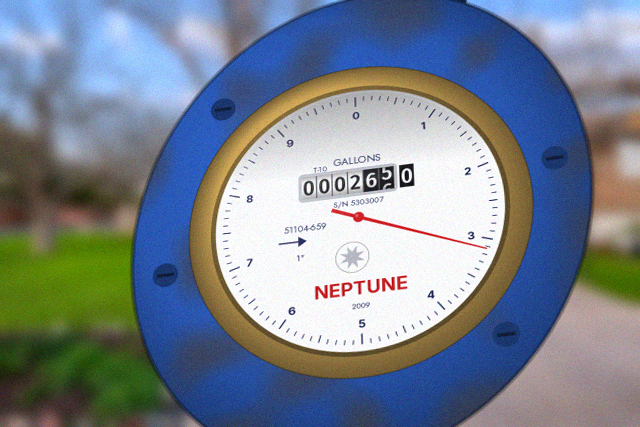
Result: 2653.1,gal
